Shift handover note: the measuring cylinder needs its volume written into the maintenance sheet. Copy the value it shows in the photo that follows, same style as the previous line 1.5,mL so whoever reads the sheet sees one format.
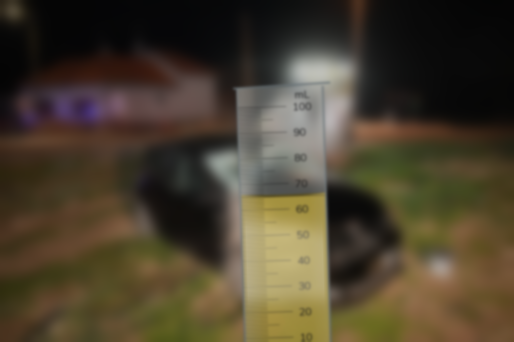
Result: 65,mL
